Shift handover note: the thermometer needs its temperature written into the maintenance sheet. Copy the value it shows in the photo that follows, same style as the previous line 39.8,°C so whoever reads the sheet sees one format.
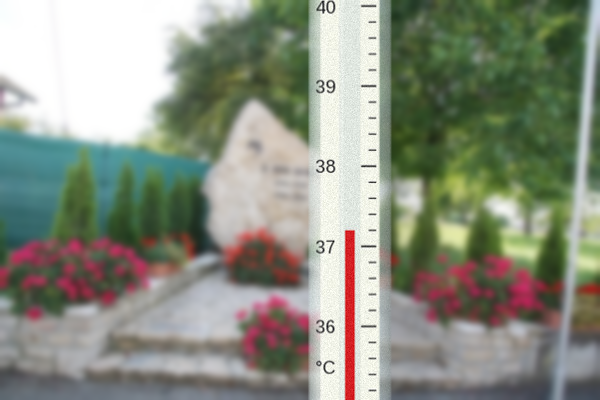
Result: 37.2,°C
